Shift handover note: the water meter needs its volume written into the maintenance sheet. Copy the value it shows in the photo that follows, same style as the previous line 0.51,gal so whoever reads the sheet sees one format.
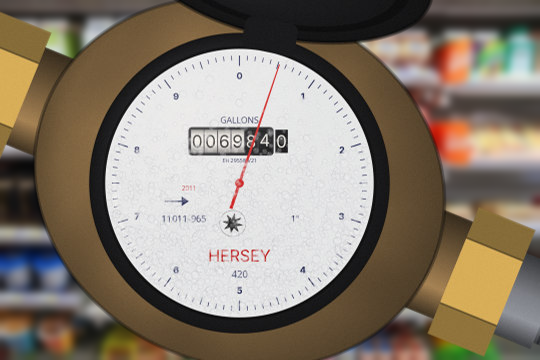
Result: 69840.5,gal
